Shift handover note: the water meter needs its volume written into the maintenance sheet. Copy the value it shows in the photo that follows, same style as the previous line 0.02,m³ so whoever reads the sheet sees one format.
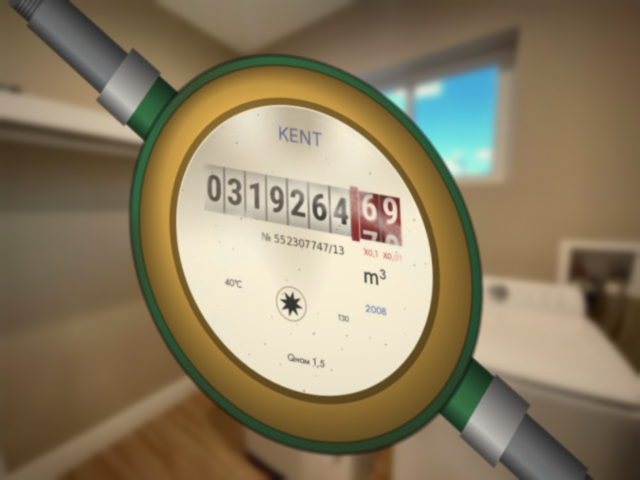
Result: 319264.69,m³
